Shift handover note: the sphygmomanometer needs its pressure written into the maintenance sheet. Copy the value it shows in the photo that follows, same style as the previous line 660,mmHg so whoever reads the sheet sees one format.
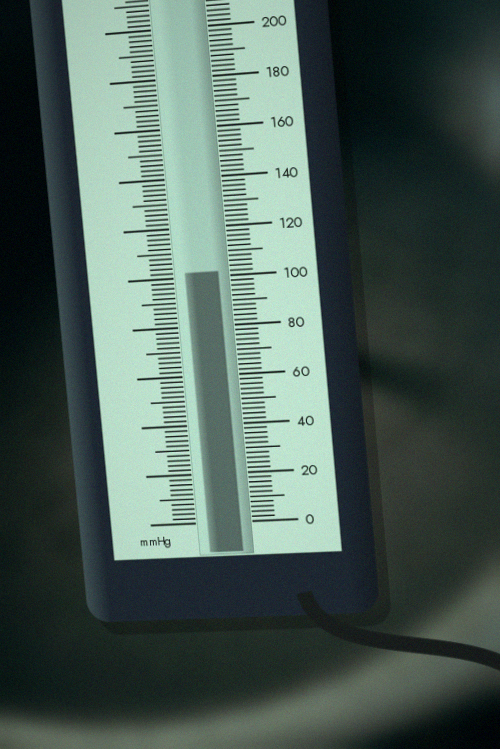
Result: 102,mmHg
